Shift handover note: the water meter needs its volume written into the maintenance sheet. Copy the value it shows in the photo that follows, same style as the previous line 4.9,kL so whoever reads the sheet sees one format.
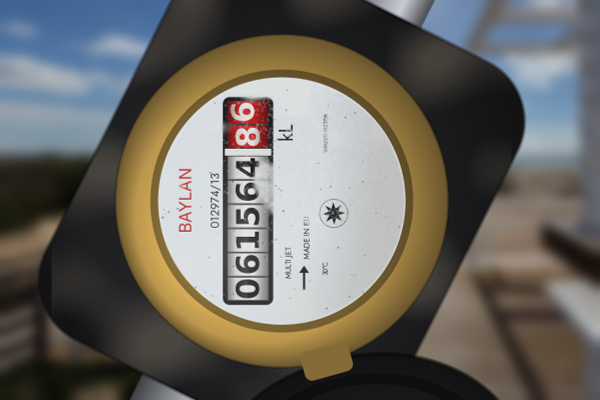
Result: 61564.86,kL
